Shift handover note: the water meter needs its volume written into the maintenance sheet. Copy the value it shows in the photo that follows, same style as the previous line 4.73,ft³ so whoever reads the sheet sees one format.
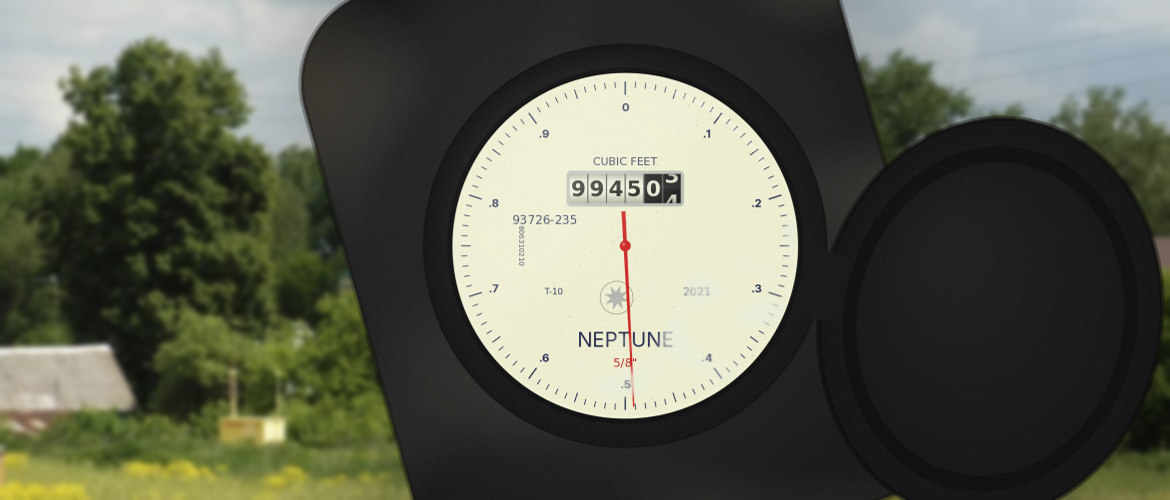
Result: 994503.49,ft³
